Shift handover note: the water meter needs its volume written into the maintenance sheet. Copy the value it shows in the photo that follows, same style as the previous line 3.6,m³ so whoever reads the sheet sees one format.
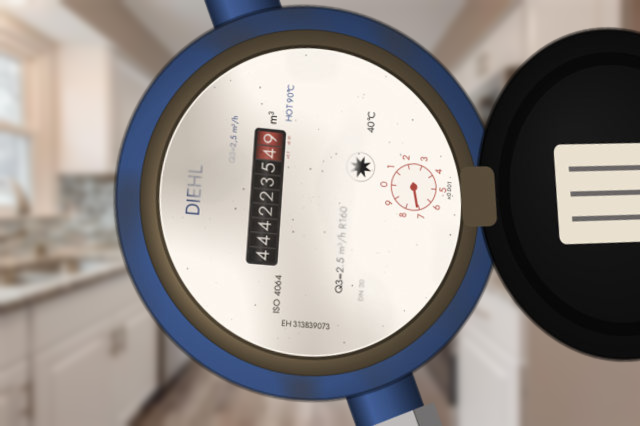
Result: 4442235.497,m³
